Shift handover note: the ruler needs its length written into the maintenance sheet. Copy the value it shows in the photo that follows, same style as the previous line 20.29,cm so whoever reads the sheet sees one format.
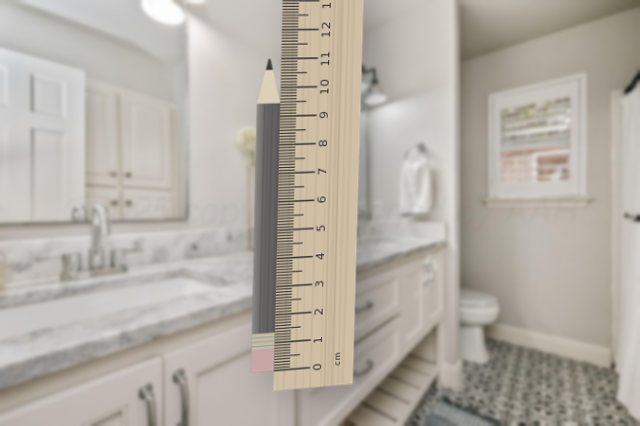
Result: 11,cm
